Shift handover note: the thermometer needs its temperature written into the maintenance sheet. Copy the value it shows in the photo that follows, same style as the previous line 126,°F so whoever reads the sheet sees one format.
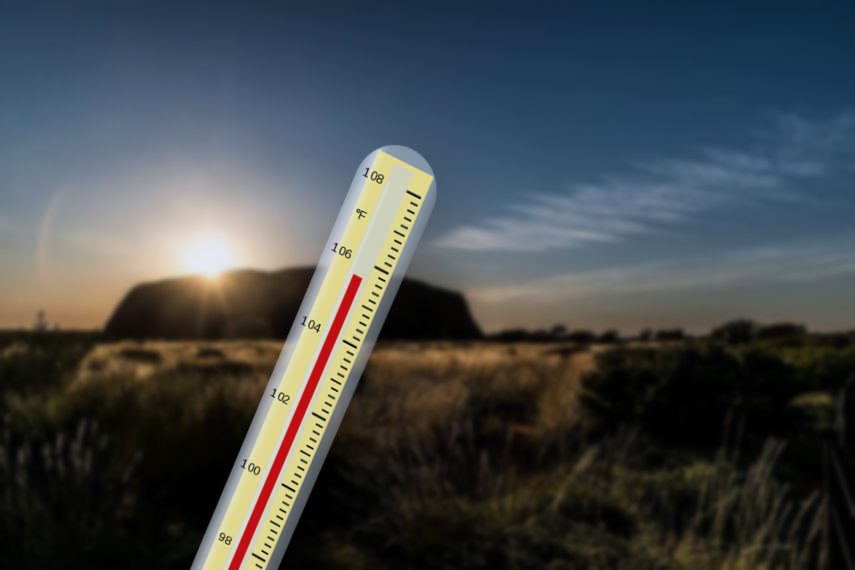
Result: 105.6,°F
